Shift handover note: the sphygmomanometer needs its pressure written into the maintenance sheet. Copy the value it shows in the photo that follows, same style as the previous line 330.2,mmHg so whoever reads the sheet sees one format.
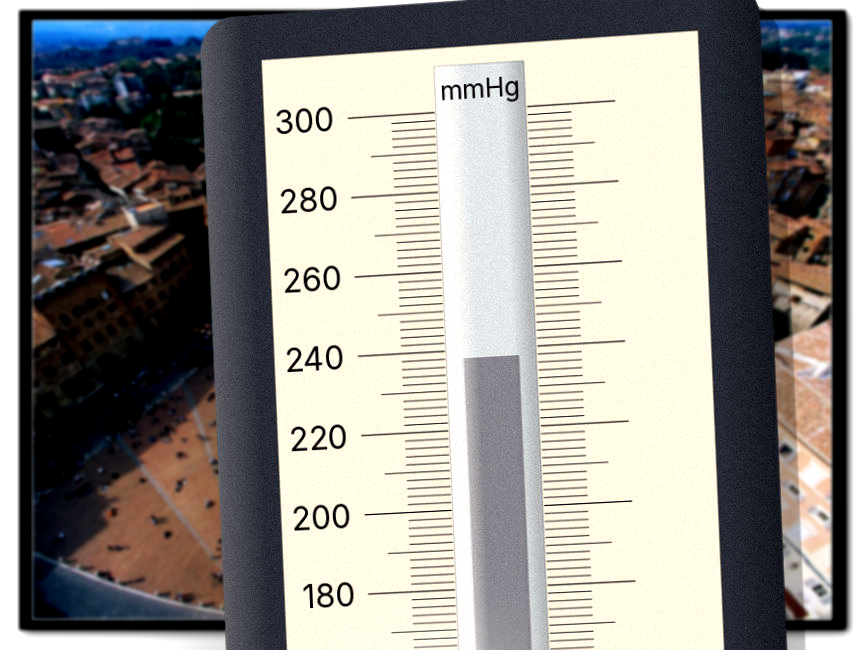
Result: 238,mmHg
